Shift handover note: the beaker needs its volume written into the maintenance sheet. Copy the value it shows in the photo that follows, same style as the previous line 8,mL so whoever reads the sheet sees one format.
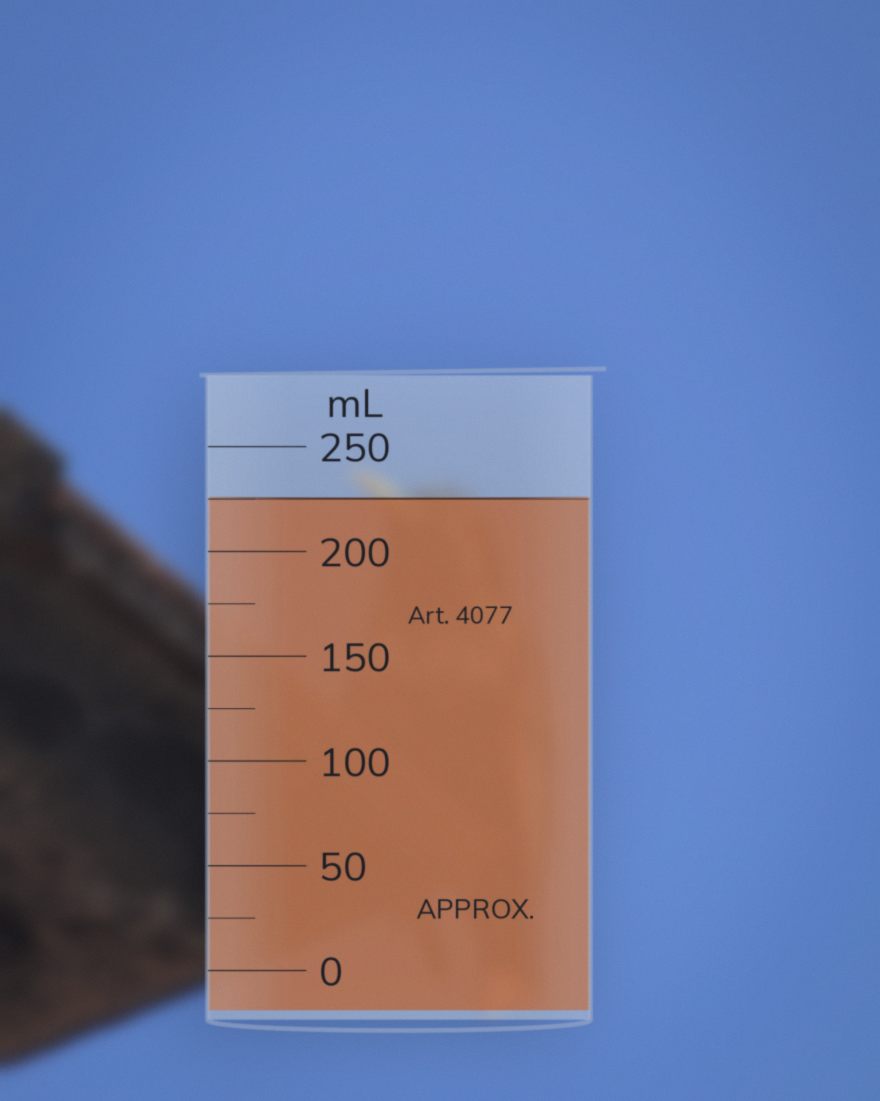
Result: 225,mL
